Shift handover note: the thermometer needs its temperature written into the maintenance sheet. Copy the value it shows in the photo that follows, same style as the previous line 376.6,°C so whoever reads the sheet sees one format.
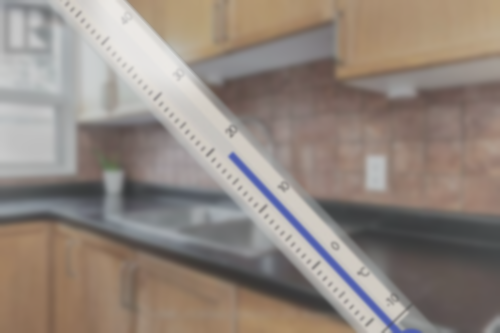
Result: 18,°C
